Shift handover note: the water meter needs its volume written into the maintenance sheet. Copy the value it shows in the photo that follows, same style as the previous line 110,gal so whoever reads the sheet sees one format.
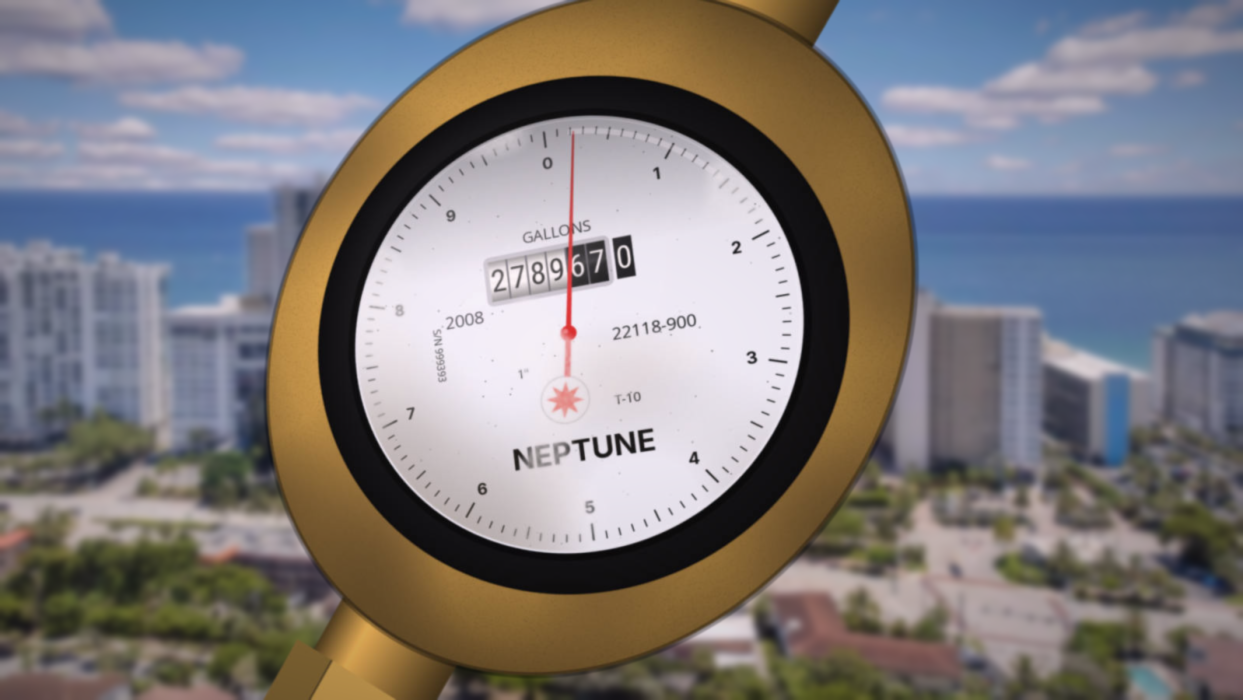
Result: 2789670.2,gal
